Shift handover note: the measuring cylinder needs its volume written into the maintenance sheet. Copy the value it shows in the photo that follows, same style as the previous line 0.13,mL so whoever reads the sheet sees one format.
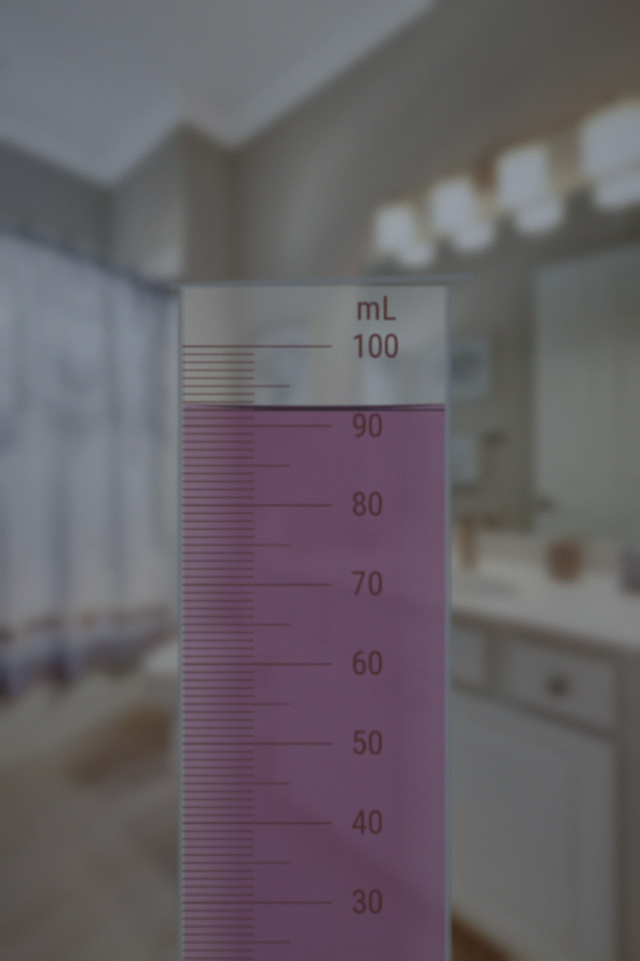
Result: 92,mL
